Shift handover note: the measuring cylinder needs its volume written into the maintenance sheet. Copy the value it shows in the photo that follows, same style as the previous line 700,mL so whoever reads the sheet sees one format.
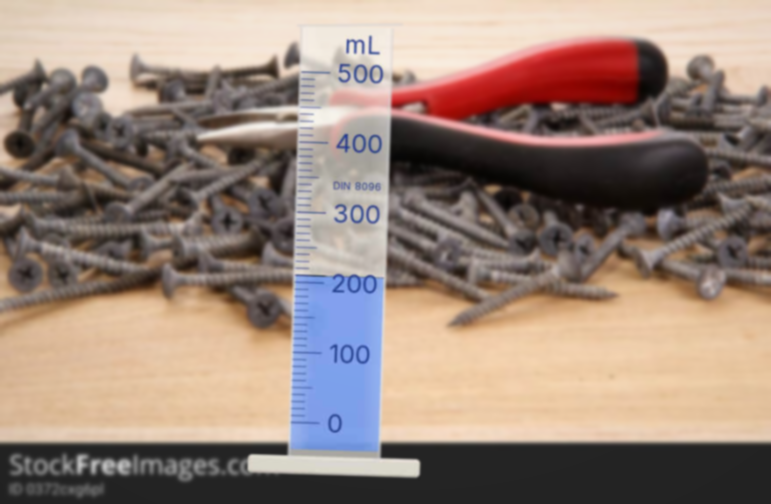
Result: 210,mL
